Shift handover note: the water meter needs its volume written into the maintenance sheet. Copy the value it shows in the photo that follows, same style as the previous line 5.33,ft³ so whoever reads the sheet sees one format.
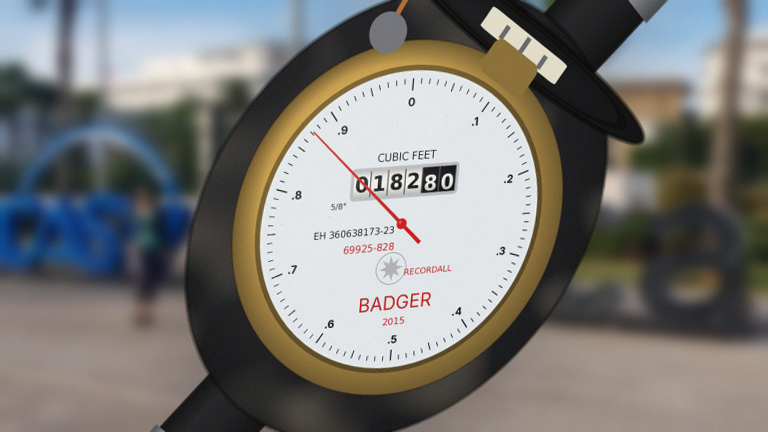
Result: 18279.87,ft³
